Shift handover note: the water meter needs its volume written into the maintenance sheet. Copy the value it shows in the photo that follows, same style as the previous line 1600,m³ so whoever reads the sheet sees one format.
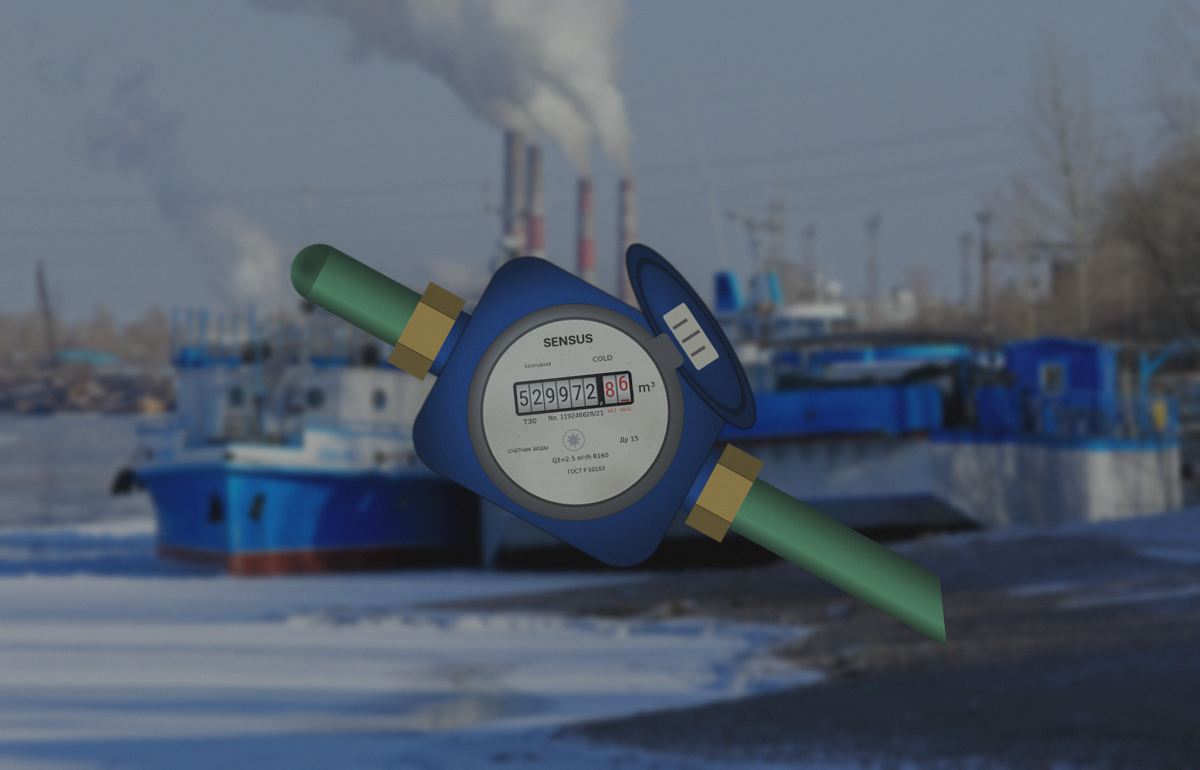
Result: 529972.86,m³
